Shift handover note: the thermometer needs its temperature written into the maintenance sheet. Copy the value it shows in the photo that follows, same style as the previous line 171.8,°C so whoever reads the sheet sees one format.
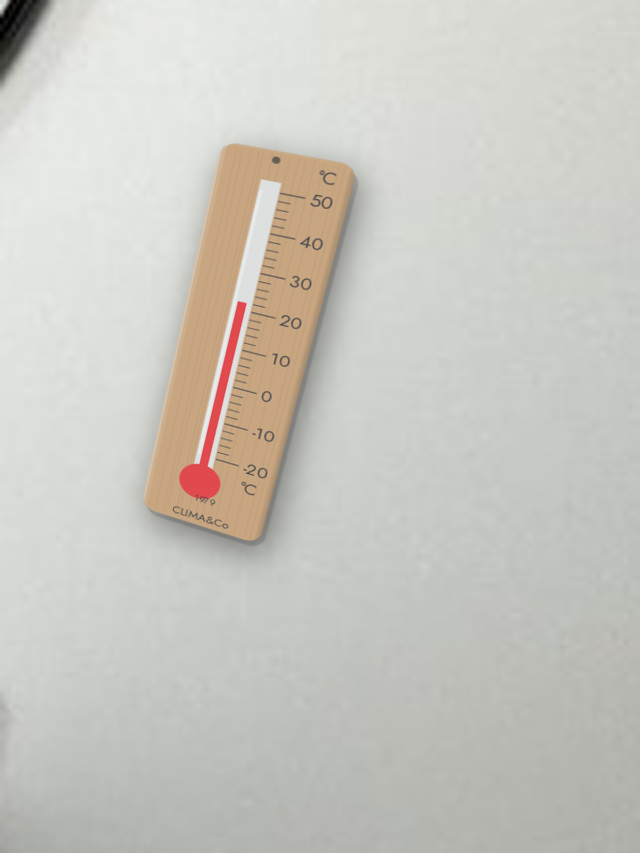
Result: 22,°C
